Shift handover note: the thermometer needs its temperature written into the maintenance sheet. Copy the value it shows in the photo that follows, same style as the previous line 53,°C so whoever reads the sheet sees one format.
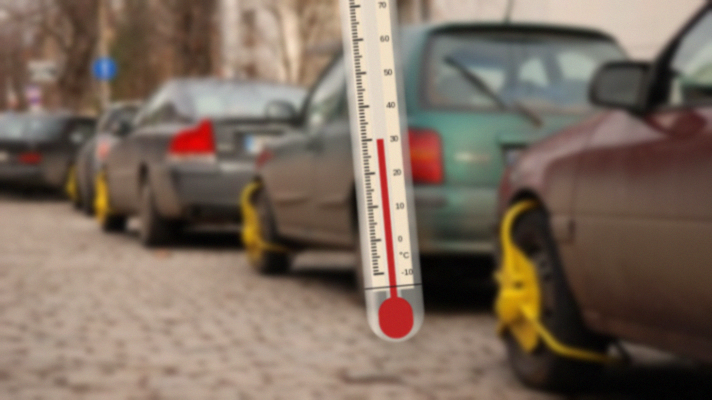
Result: 30,°C
